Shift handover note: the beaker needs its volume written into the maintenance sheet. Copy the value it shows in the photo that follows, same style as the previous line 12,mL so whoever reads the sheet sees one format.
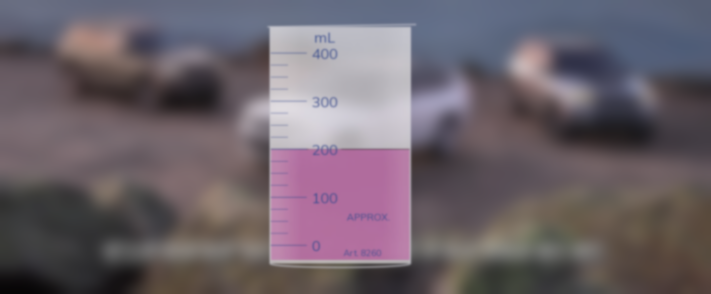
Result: 200,mL
